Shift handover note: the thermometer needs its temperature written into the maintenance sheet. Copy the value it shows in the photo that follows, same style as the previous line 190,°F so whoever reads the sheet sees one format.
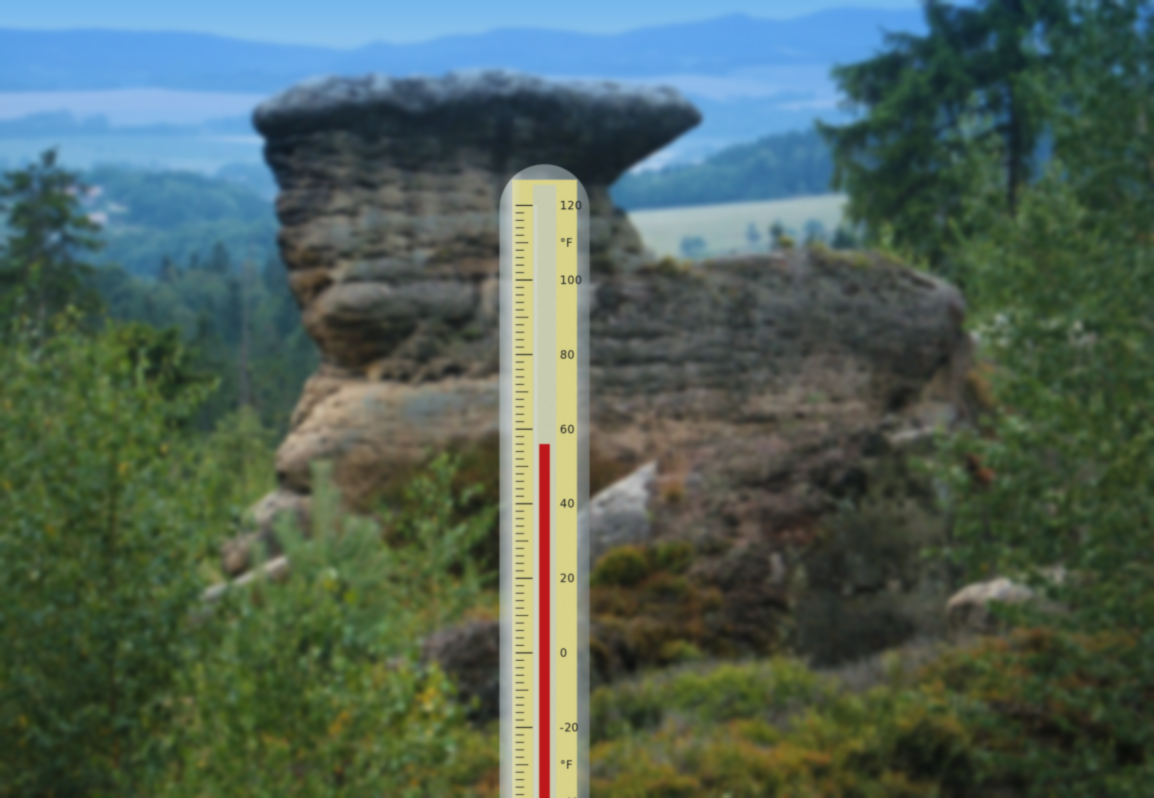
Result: 56,°F
